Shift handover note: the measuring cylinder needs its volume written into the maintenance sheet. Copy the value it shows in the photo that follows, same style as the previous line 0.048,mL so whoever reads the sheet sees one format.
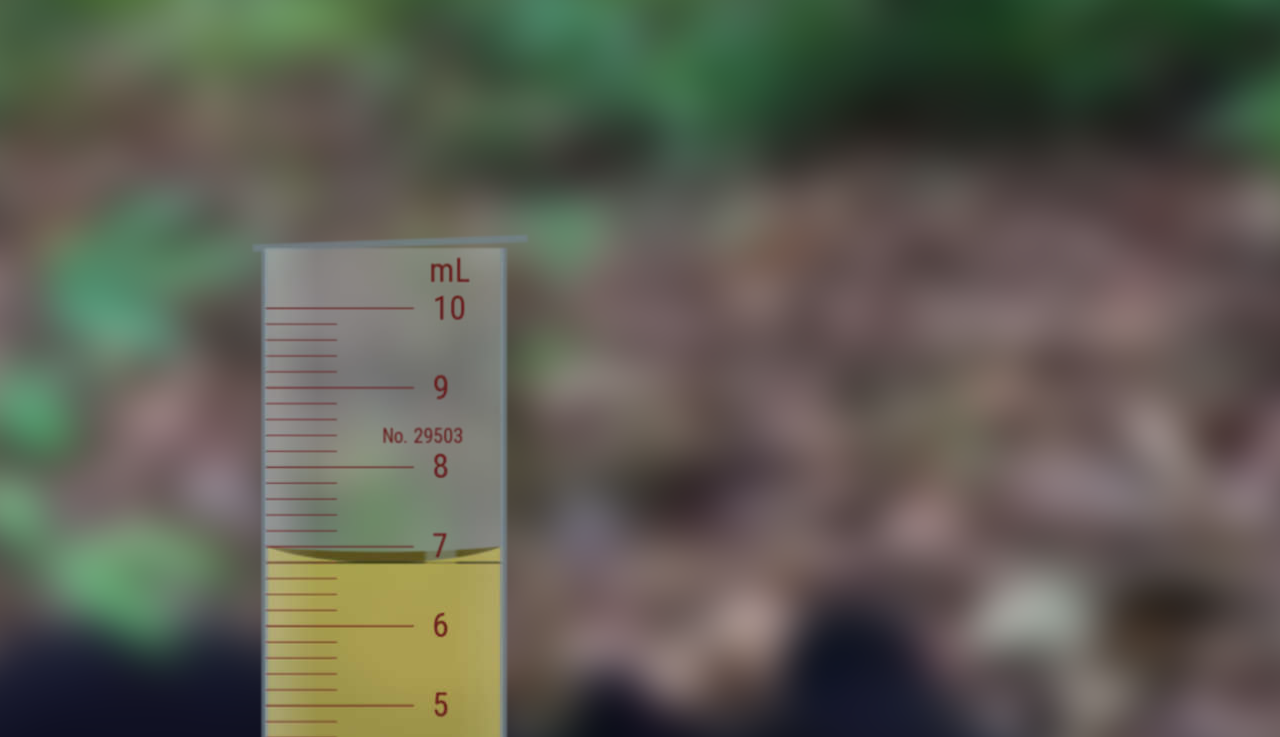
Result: 6.8,mL
